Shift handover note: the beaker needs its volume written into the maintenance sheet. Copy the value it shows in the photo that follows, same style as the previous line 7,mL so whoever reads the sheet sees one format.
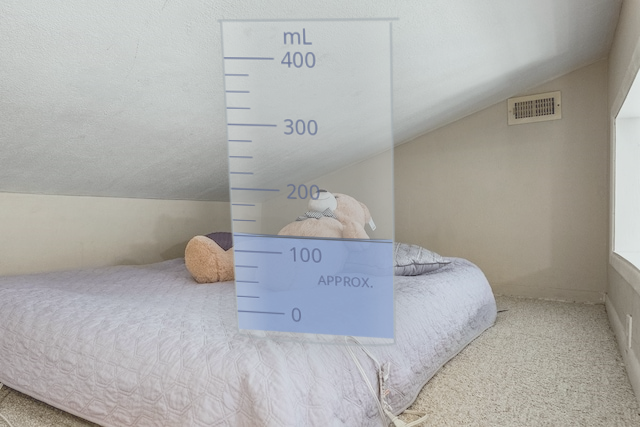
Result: 125,mL
